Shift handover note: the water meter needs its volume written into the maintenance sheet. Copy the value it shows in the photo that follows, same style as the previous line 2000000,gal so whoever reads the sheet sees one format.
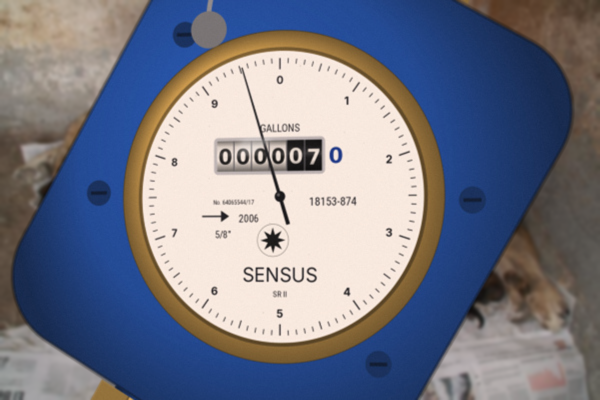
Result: 69.5,gal
